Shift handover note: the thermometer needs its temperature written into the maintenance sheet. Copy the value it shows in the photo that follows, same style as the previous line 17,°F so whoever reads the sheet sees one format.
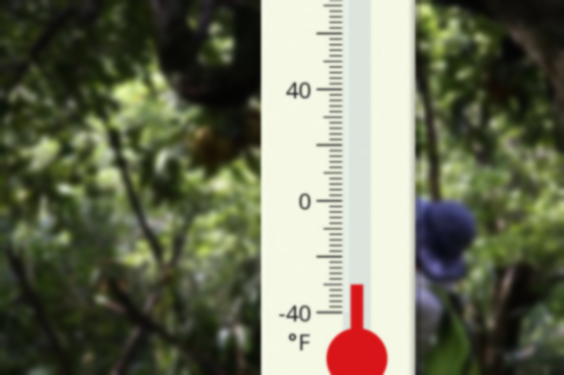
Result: -30,°F
